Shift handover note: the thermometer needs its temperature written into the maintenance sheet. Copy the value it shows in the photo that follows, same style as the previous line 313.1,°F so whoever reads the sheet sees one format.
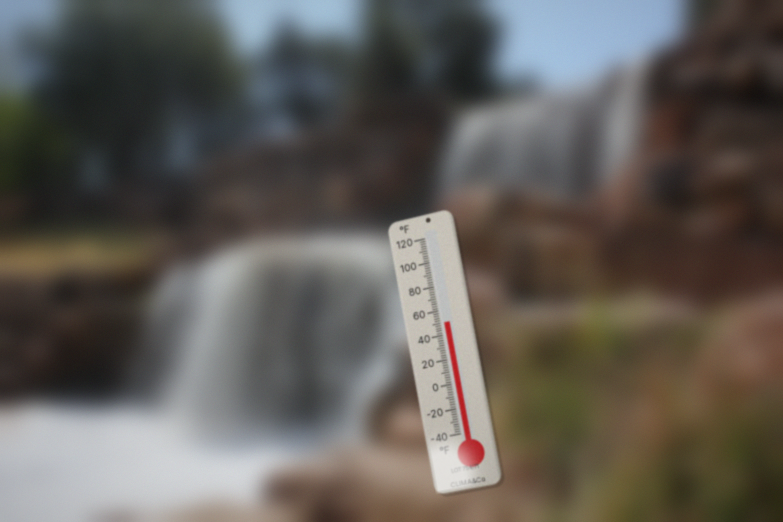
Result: 50,°F
